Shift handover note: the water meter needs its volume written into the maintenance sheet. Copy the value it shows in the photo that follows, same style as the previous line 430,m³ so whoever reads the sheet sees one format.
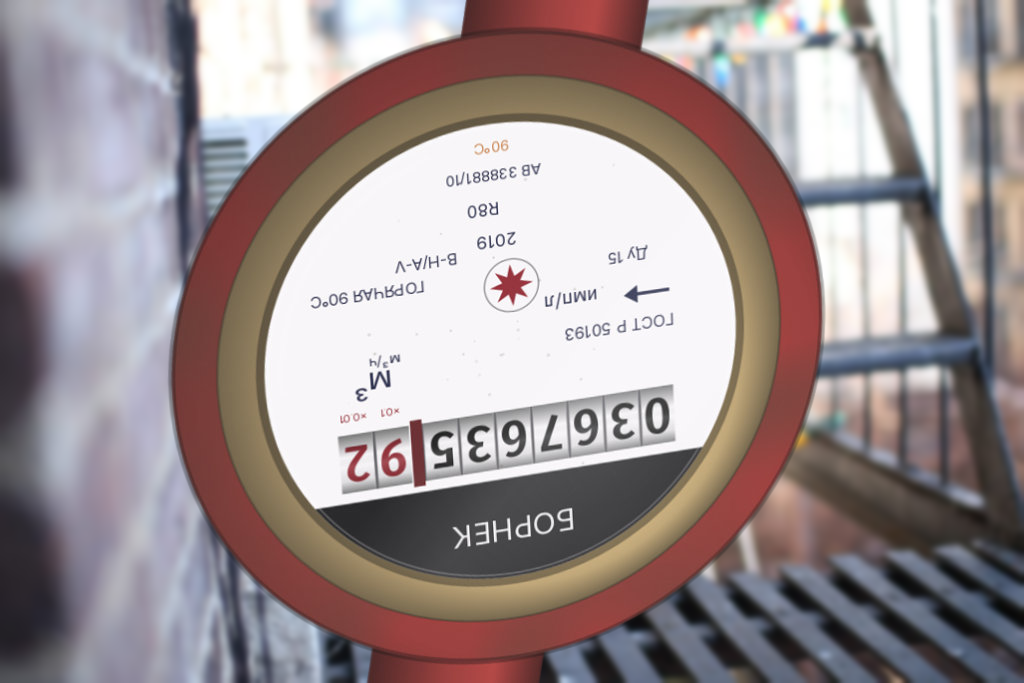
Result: 367635.92,m³
